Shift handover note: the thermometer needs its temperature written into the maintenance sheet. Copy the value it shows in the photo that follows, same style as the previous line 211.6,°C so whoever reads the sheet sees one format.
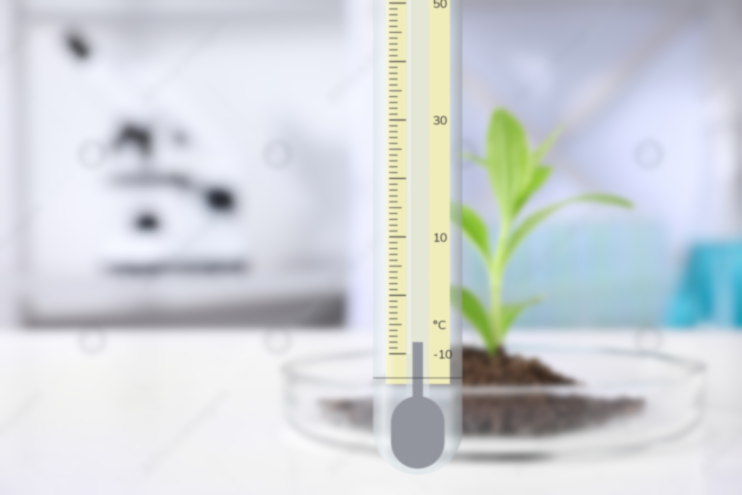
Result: -8,°C
